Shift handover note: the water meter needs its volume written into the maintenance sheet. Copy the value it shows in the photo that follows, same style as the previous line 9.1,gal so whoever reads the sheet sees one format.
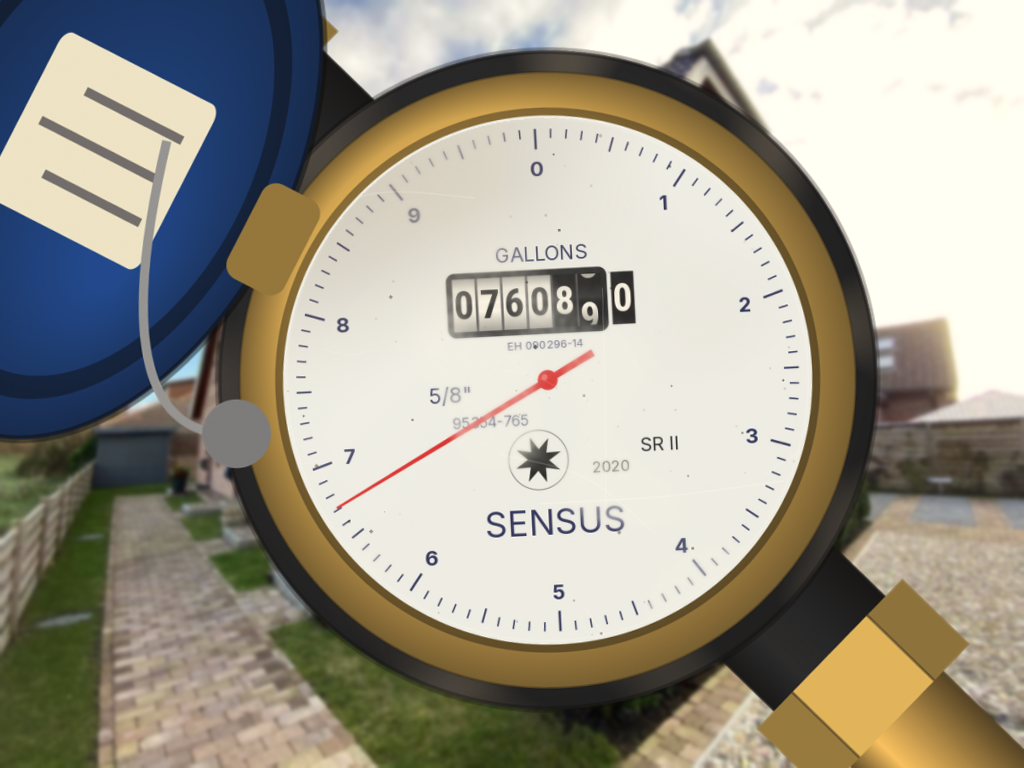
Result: 760886.7,gal
